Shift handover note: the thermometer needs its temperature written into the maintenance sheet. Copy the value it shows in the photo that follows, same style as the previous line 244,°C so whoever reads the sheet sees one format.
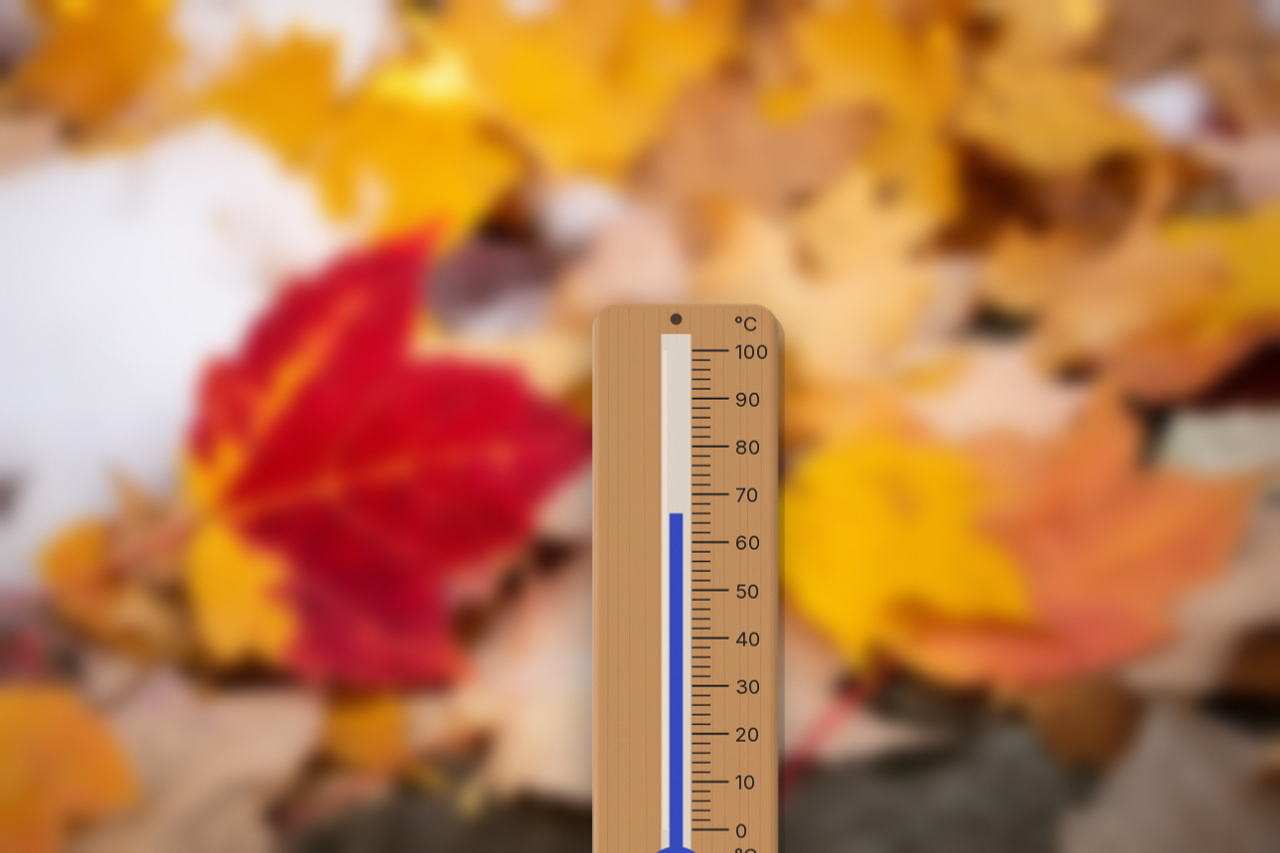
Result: 66,°C
